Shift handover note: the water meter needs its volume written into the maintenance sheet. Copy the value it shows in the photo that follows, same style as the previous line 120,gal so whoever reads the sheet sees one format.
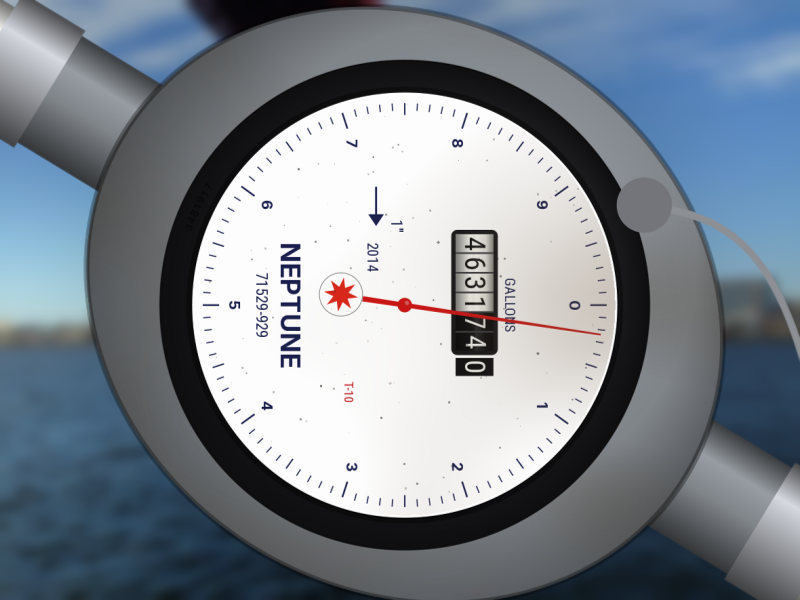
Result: 4631740.2,gal
